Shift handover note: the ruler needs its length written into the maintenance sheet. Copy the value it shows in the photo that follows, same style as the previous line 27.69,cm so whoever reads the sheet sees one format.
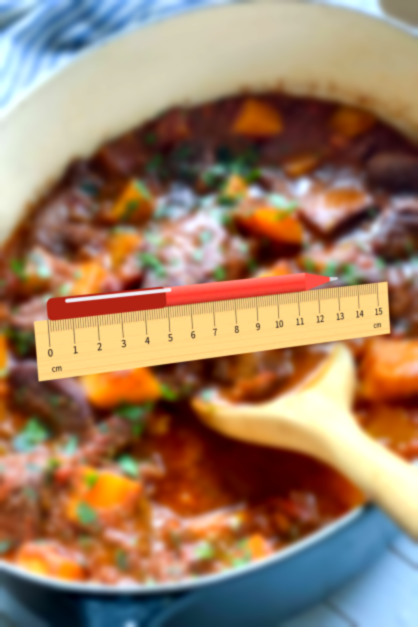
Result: 13,cm
